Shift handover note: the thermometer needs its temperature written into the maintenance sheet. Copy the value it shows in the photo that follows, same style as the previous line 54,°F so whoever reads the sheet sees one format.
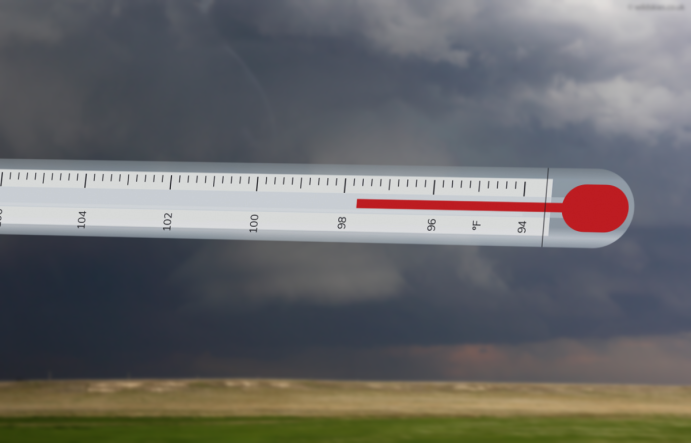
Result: 97.7,°F
